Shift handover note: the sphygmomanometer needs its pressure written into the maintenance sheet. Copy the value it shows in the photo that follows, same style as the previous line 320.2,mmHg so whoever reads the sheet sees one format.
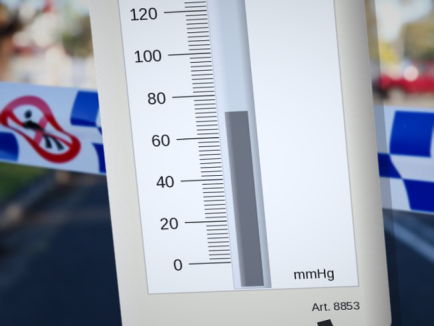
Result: 72,mmHg
